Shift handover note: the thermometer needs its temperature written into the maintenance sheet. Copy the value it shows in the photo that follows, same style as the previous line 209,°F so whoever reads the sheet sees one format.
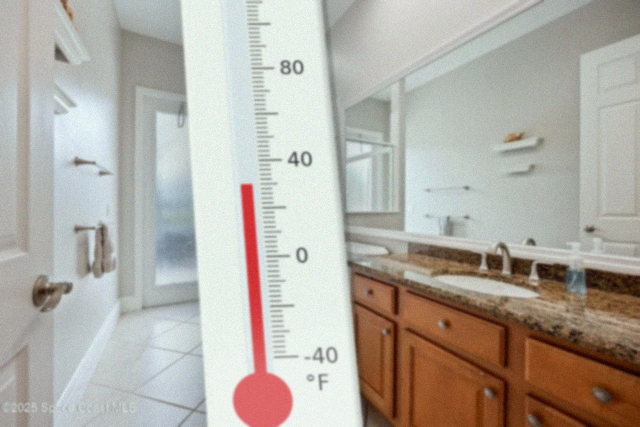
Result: 30,°F
